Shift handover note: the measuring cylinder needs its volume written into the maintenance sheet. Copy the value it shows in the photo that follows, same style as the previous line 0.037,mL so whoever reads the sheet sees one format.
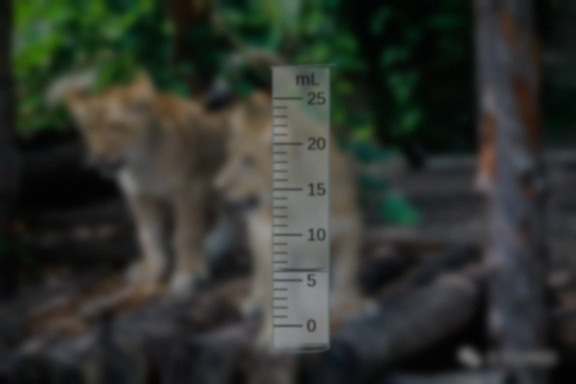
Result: 6,mL
